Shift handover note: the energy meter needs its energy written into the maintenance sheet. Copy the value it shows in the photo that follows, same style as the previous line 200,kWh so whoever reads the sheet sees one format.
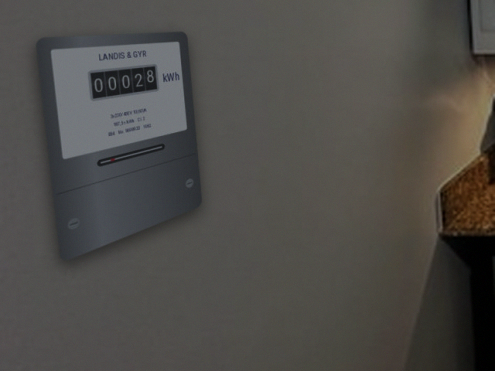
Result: 28,kWh
